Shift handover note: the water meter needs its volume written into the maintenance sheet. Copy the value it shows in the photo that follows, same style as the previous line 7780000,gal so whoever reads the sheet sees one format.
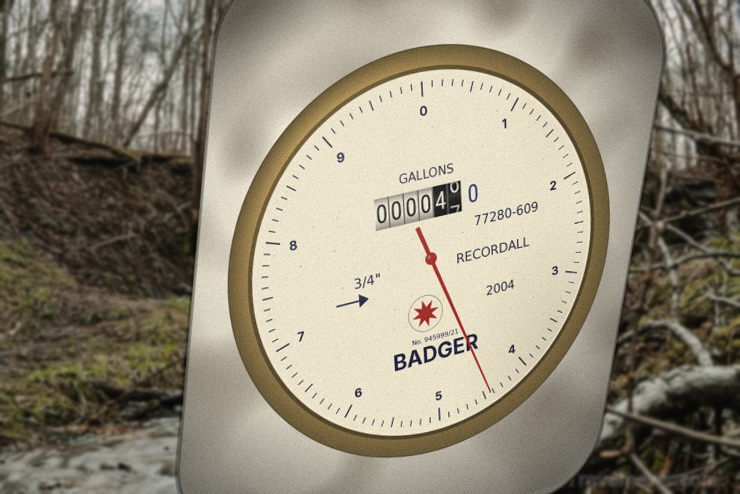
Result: 464.4,gal
